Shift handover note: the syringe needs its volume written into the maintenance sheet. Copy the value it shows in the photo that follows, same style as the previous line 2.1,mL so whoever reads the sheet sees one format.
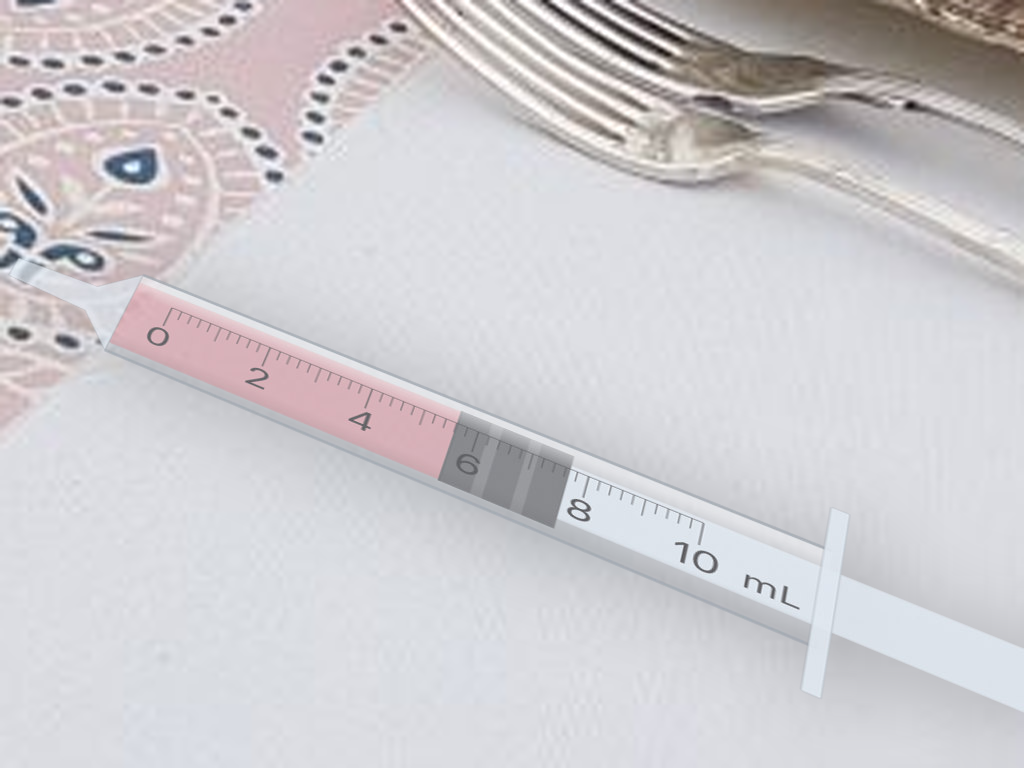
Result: 5.6,mL
